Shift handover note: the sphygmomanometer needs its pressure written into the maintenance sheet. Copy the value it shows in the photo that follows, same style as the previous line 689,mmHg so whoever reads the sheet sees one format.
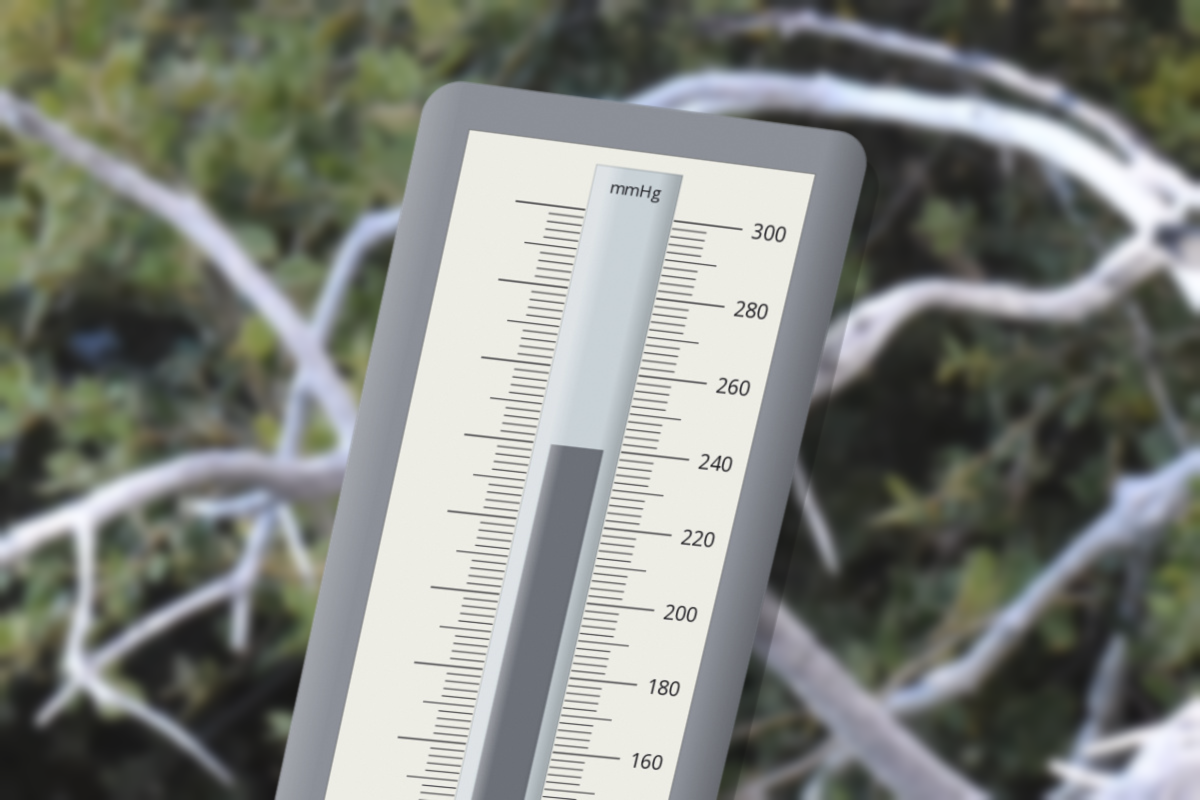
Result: 240,mmHg
